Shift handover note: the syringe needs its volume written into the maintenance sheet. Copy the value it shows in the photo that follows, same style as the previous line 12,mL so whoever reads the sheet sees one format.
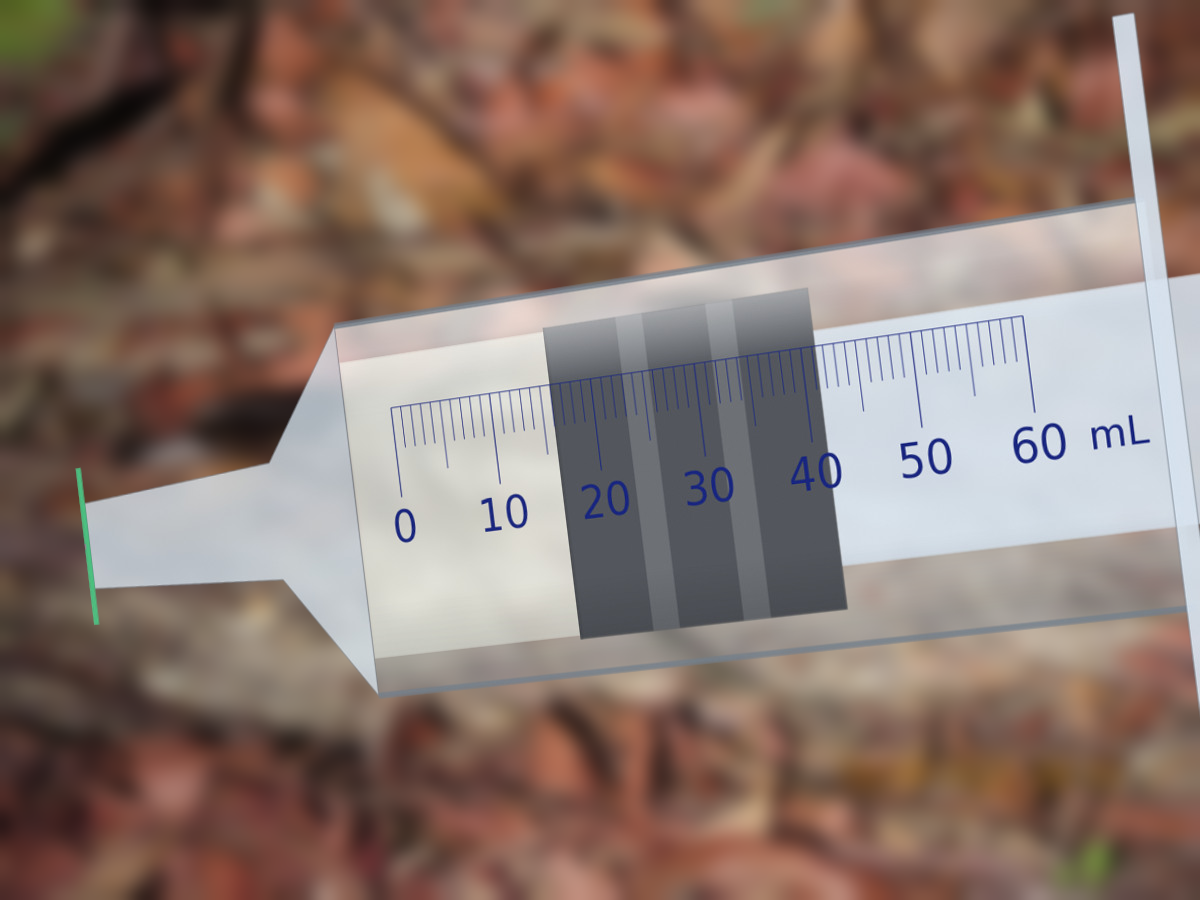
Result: 16,mL
